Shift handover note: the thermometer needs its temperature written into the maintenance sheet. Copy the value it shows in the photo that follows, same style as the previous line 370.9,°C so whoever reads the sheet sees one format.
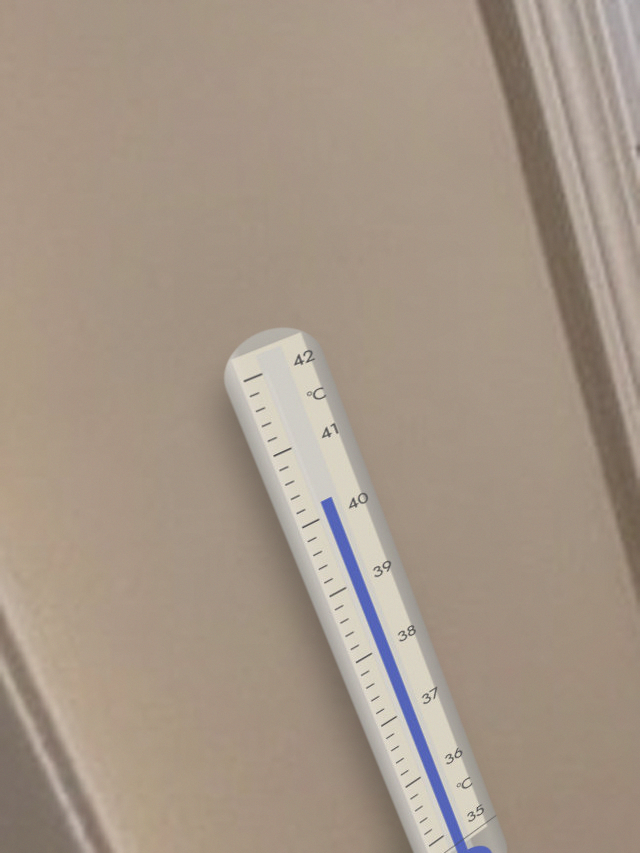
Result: 40.2,°C
